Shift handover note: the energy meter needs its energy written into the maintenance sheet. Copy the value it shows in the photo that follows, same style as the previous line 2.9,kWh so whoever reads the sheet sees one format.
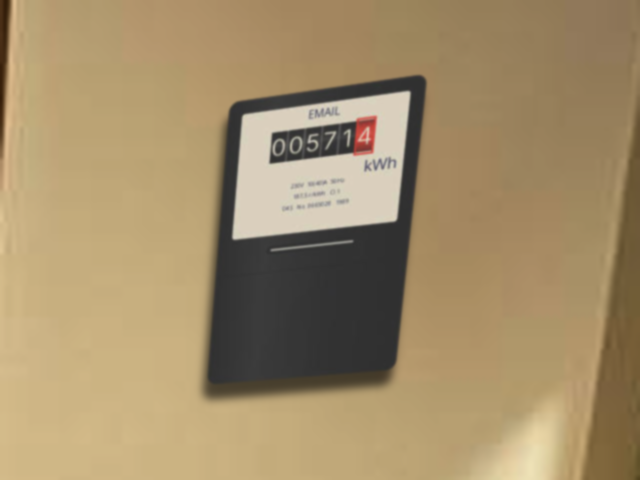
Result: 571.4,kWh
